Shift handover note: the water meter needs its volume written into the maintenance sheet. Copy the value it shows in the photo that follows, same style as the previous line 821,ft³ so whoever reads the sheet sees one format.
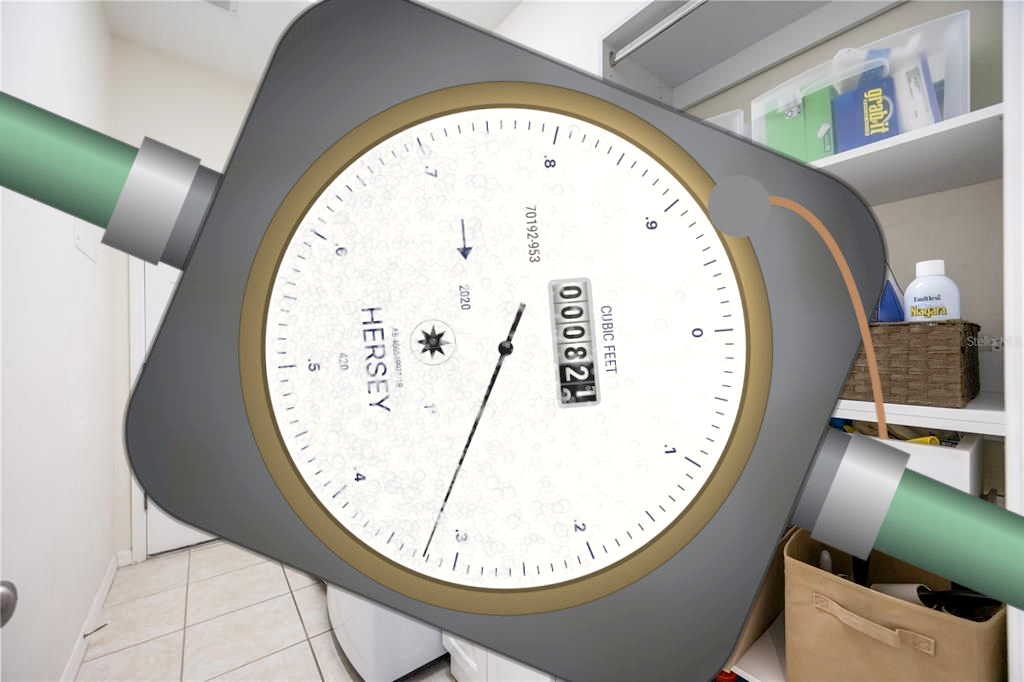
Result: 821.32,ft³
